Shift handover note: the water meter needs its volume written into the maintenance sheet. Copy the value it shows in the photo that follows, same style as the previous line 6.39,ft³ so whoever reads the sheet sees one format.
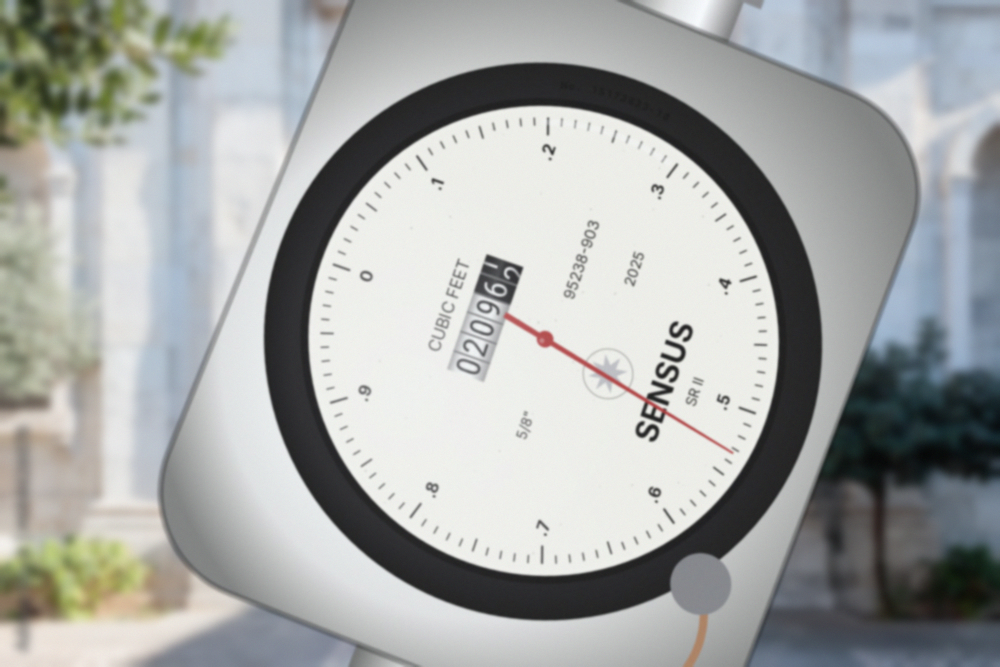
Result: 20961.53,ft³
